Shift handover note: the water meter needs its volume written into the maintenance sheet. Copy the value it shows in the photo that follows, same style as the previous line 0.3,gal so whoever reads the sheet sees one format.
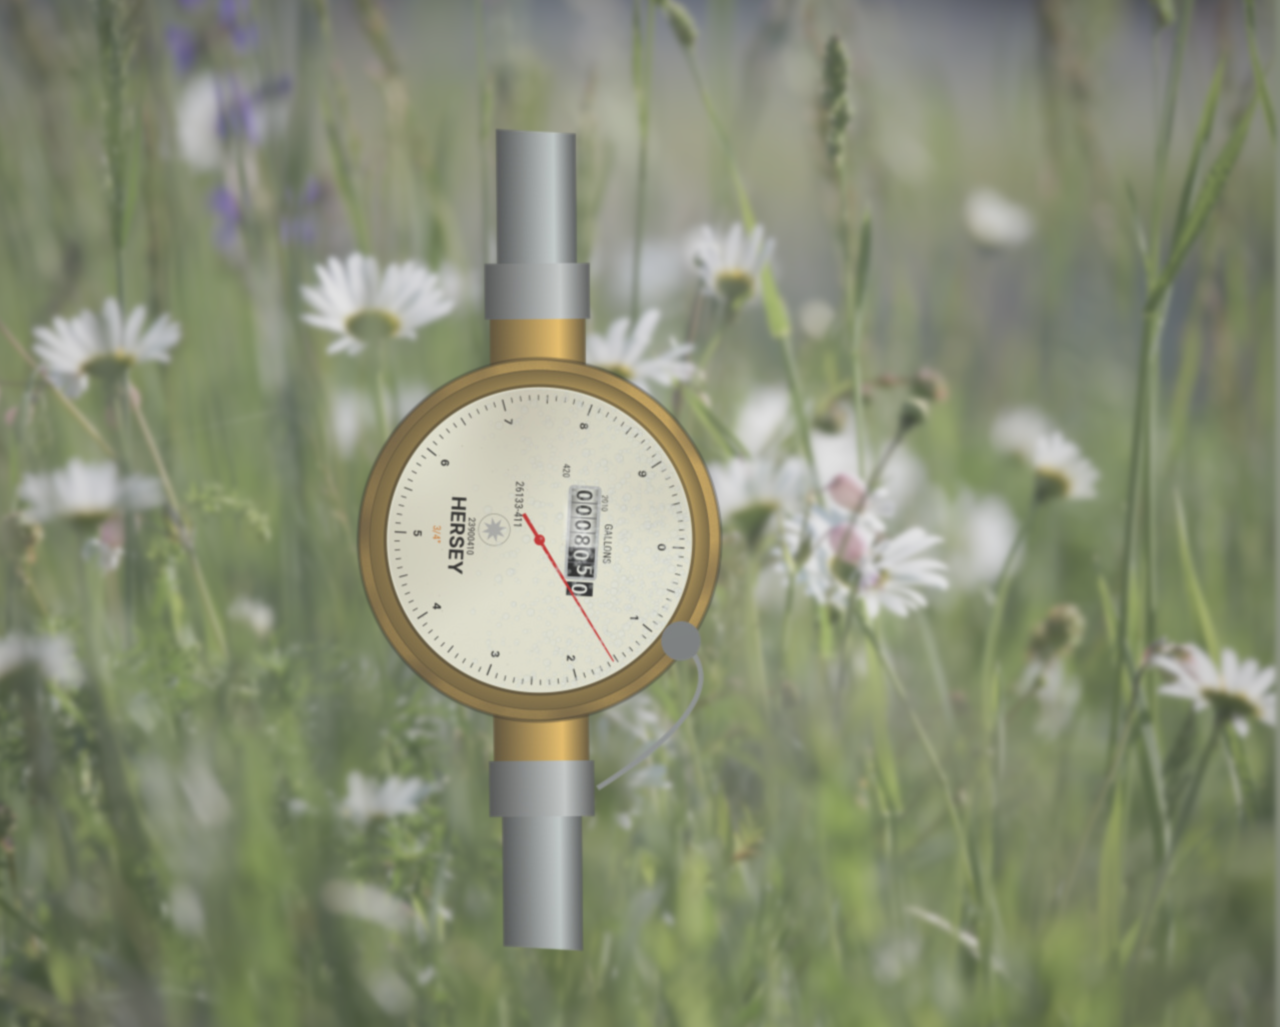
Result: 8051.5,gal
